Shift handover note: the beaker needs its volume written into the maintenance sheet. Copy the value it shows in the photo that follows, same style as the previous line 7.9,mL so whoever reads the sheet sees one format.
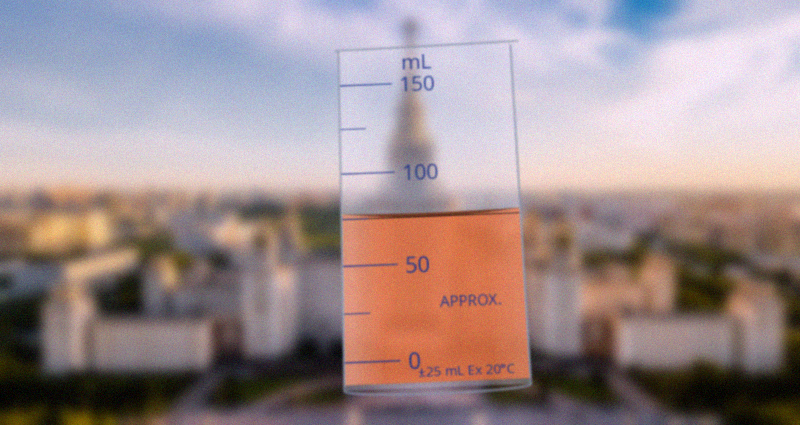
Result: 75,mL
